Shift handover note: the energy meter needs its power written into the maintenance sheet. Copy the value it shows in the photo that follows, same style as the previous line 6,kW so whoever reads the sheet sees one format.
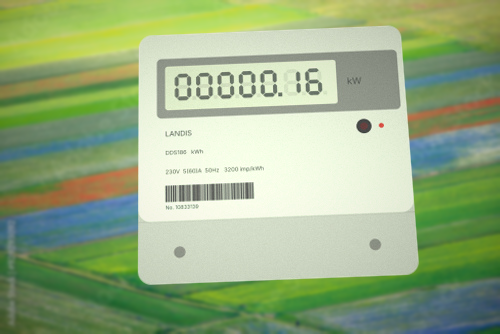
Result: 0.16,kW
